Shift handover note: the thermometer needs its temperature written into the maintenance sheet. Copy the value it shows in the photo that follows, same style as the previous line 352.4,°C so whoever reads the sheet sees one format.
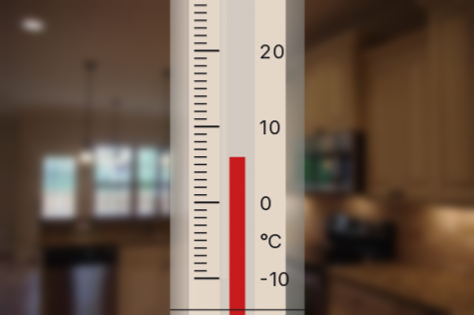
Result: 6,°C
